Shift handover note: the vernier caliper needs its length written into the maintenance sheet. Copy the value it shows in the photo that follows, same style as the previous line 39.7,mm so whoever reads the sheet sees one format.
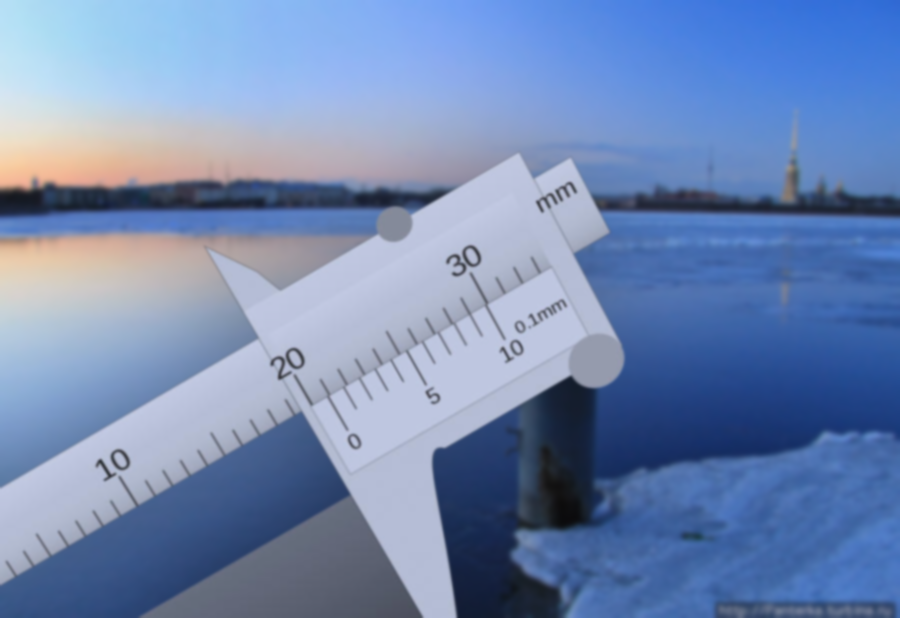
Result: 20.9,mm
